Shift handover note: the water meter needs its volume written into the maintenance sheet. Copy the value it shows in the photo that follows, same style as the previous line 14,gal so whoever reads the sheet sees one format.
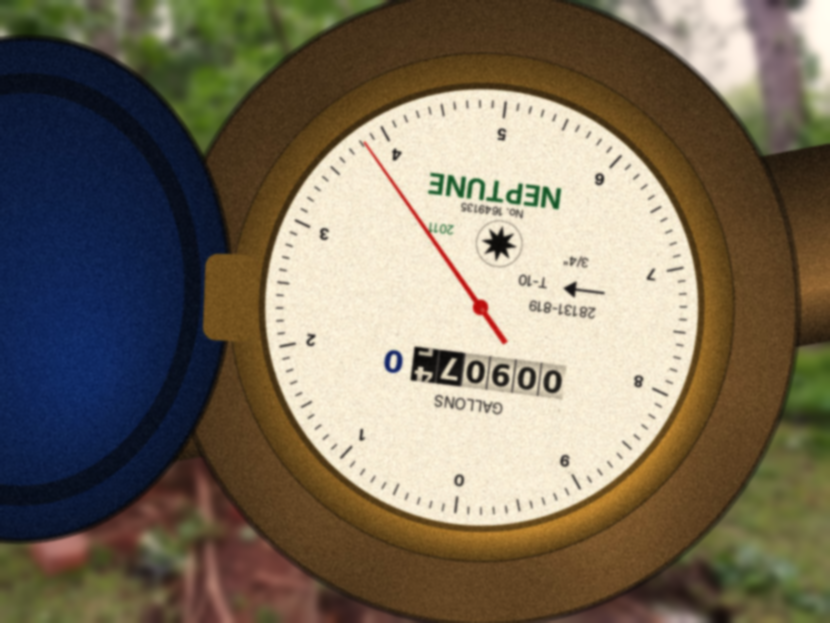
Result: 90743.8,gal
